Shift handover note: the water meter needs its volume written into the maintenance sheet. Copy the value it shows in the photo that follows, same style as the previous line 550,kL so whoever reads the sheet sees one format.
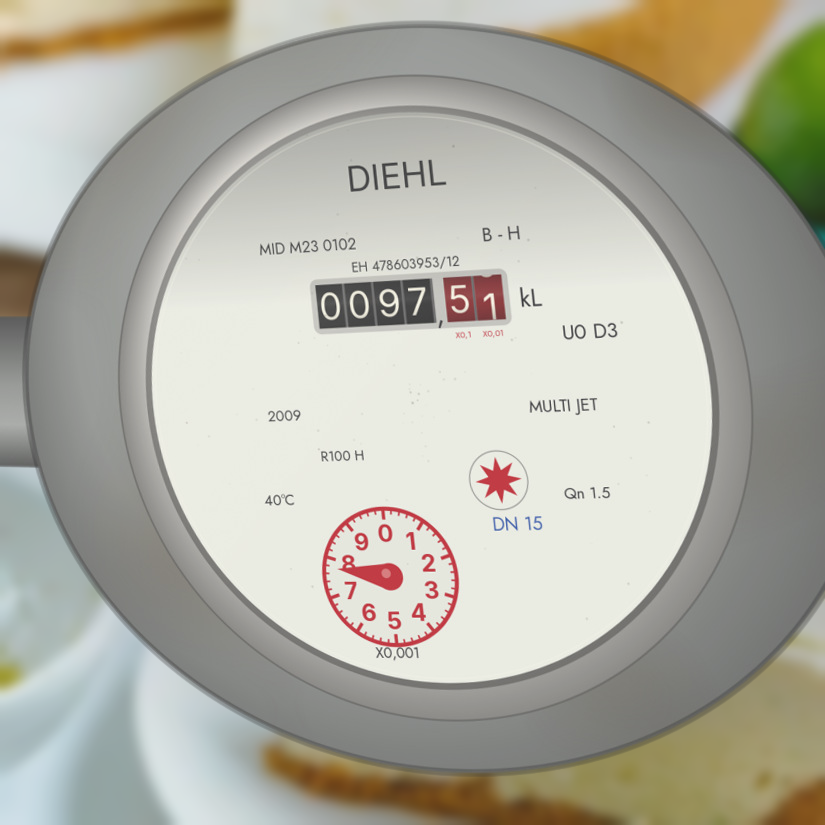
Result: 97.507,kL
